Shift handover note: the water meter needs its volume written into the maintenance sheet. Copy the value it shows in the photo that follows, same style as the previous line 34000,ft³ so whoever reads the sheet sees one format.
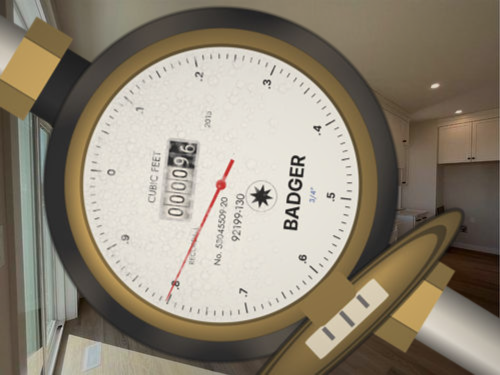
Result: 95.80,ft³
